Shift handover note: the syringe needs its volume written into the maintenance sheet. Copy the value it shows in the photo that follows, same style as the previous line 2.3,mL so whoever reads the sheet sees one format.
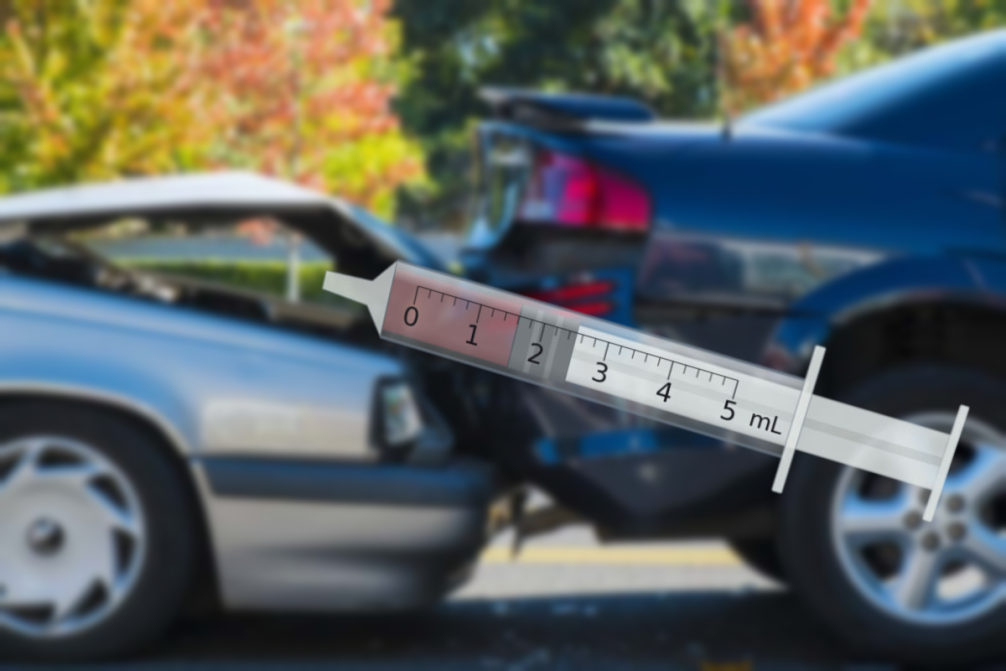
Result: 1.6,mL
